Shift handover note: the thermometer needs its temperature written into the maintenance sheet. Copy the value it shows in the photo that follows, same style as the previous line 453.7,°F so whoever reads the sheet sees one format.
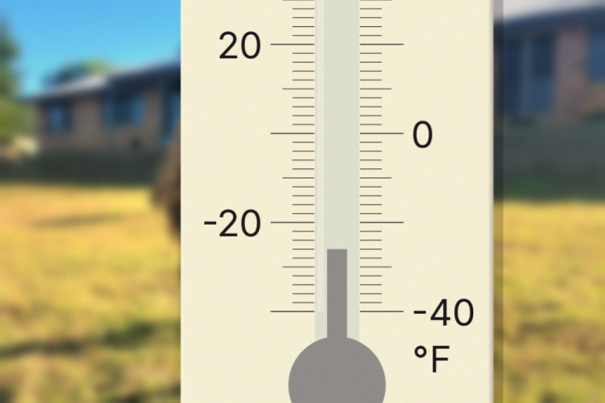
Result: -26,°F
